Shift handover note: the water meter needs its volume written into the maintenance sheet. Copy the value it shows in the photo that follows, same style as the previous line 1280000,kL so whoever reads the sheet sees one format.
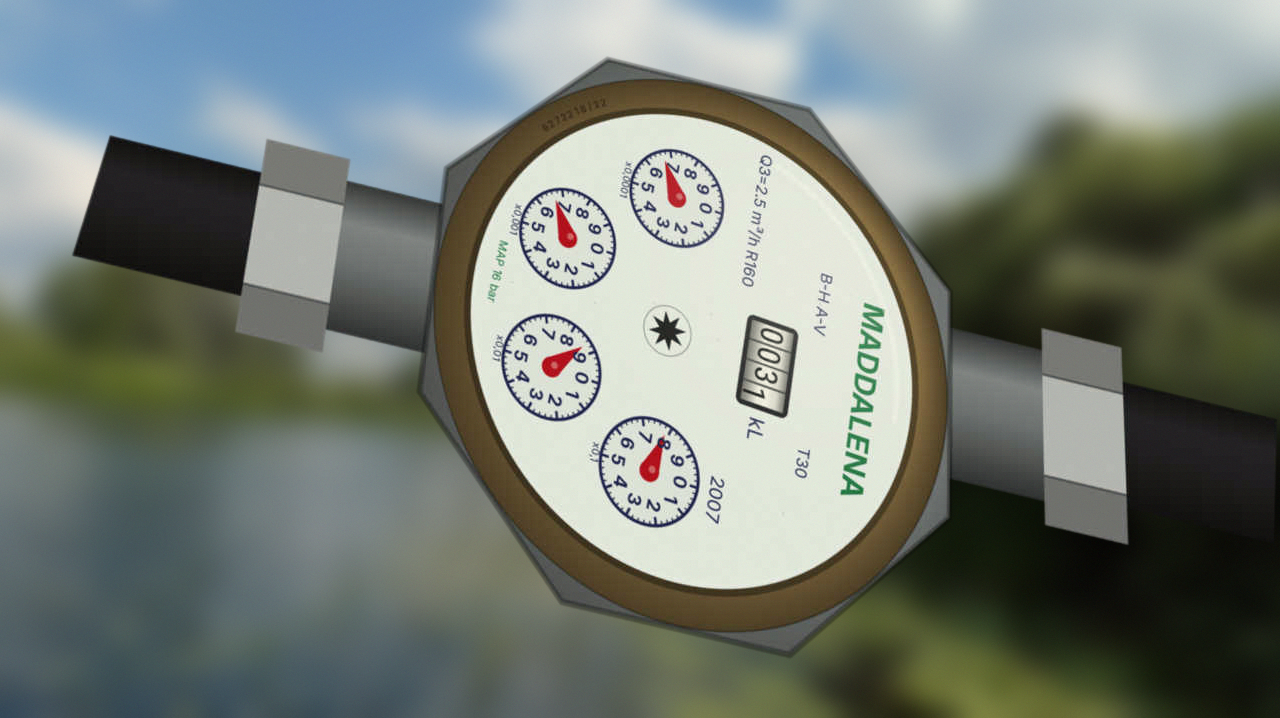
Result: 30.7866,kL
